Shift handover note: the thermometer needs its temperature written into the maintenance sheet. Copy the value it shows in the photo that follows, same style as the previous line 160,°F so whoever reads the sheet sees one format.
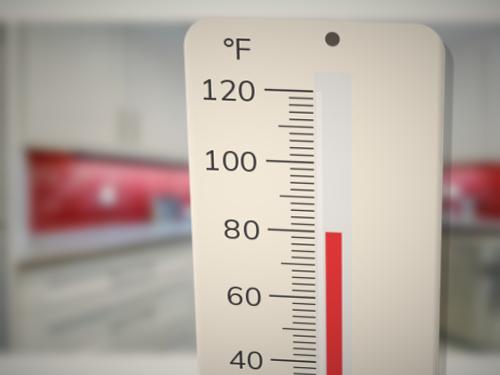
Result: 80,°F
